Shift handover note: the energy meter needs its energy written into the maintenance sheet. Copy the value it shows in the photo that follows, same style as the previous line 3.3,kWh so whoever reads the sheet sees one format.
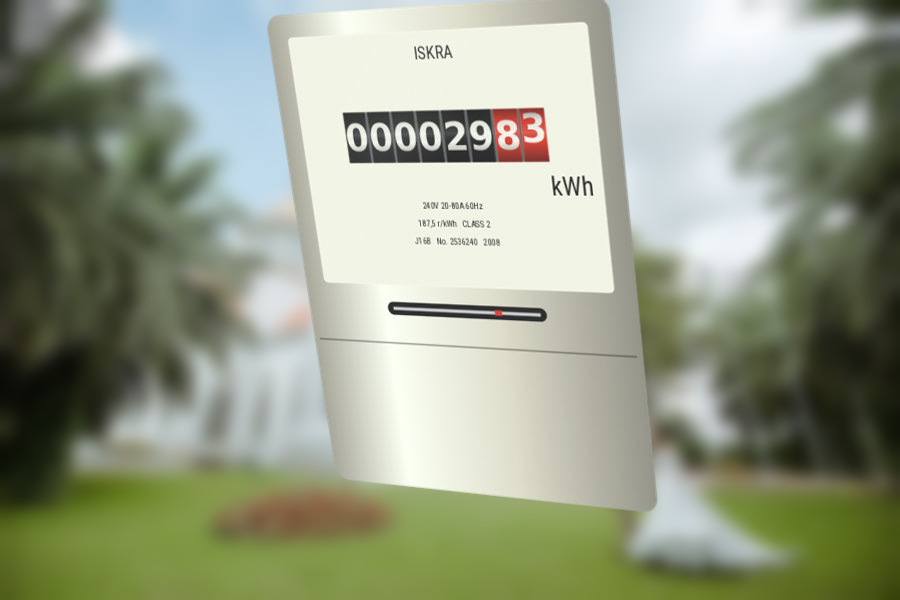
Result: 29.83,kWh
